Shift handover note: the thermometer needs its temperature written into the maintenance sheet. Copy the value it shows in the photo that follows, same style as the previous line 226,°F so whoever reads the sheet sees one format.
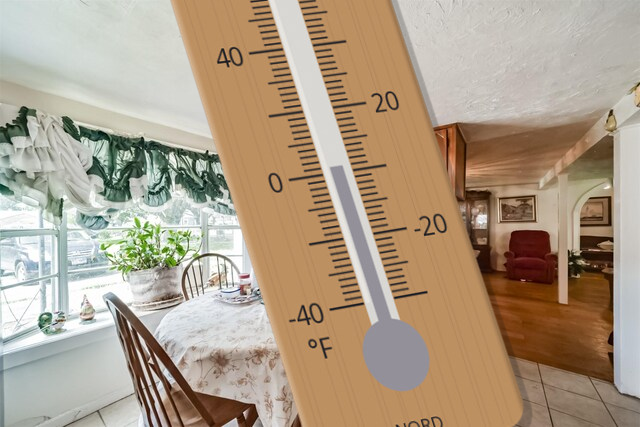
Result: 2,°F
